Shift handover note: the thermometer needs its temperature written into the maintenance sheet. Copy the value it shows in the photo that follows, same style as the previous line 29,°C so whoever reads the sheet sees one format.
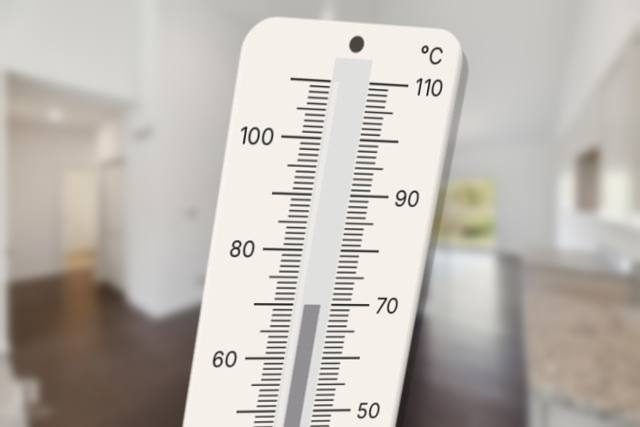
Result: 70,°C
